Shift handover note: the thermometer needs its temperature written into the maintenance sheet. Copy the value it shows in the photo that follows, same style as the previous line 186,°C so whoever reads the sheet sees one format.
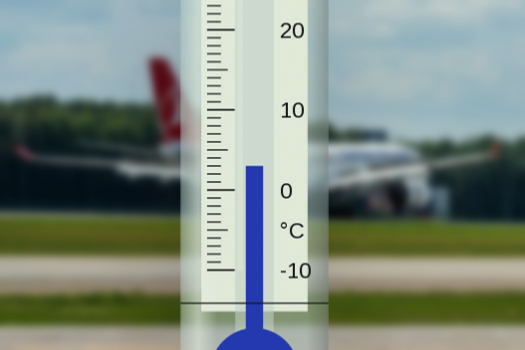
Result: 3,°C
